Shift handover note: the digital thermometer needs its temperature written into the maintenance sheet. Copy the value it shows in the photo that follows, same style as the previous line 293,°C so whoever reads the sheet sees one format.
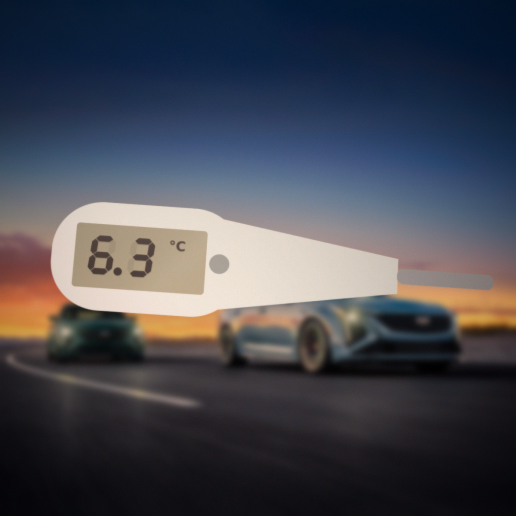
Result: 6.3,°C
